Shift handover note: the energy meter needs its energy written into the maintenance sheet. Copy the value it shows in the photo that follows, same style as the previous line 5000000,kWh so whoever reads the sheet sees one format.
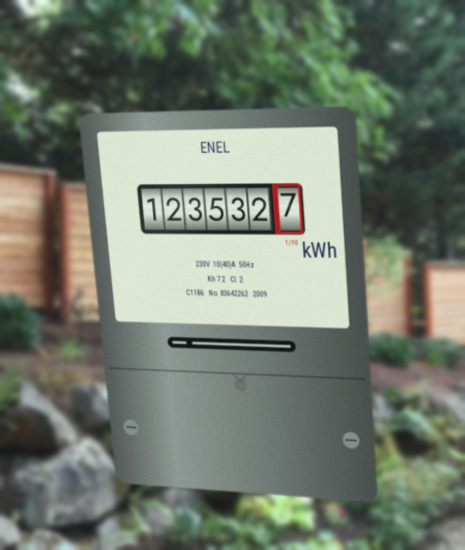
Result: 123532.7,kWh
